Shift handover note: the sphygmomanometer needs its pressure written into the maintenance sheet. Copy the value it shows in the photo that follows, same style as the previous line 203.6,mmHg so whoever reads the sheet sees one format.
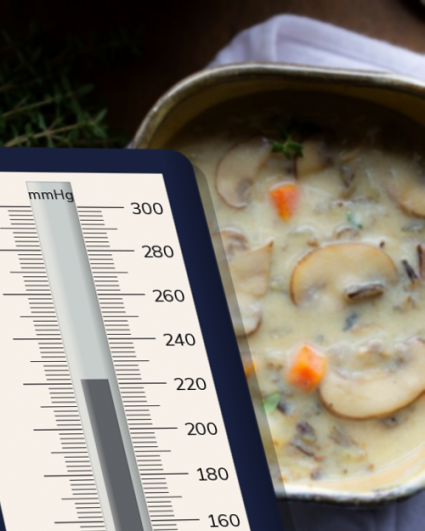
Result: 222,mmHg
